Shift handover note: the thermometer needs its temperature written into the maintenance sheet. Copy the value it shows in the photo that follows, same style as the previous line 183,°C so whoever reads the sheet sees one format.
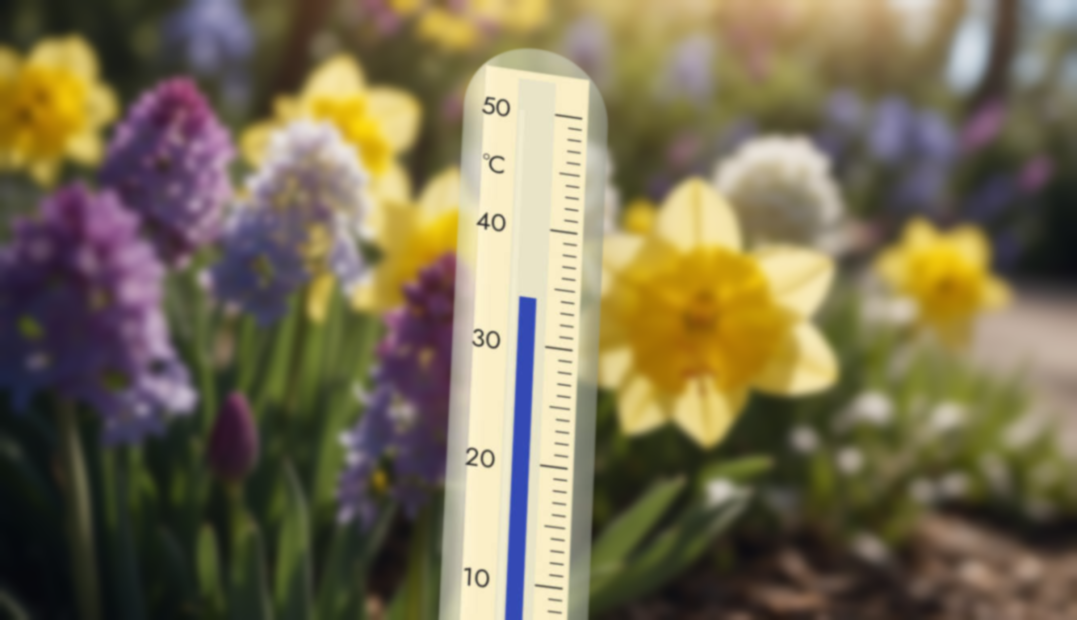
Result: 34,°C
